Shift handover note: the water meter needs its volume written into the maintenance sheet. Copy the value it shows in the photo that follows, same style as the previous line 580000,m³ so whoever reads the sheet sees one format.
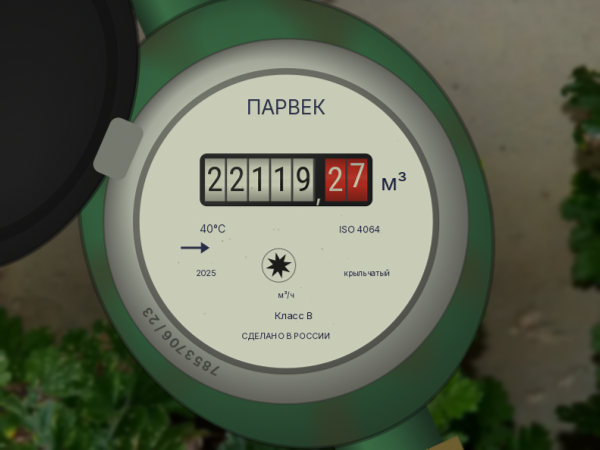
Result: 22119.27,m³
